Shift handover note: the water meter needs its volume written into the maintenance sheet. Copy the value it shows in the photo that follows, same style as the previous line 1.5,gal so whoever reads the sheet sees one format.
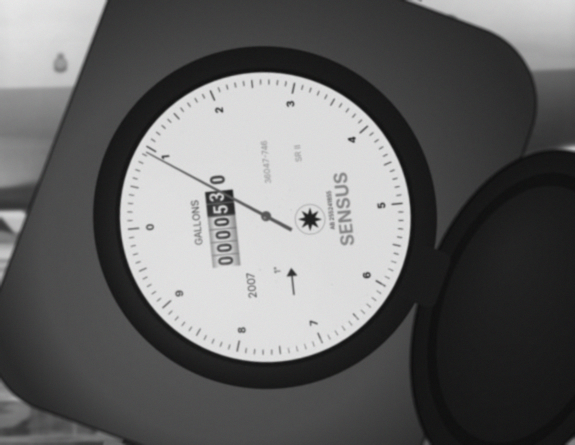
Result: 530.9,gal
